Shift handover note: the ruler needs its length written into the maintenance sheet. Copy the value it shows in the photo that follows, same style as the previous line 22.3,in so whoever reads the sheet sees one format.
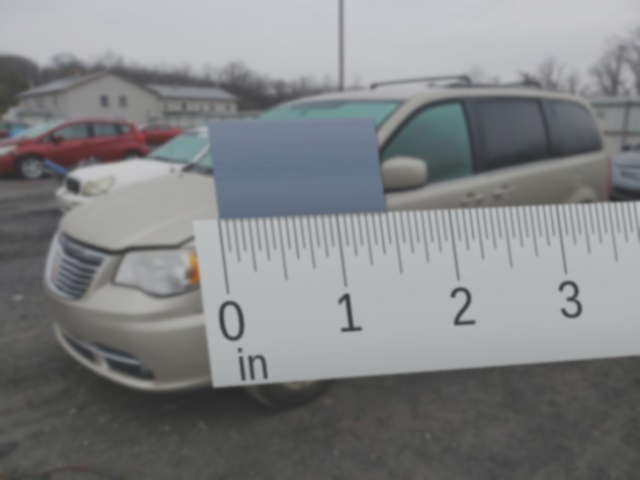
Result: 1.4375,in
